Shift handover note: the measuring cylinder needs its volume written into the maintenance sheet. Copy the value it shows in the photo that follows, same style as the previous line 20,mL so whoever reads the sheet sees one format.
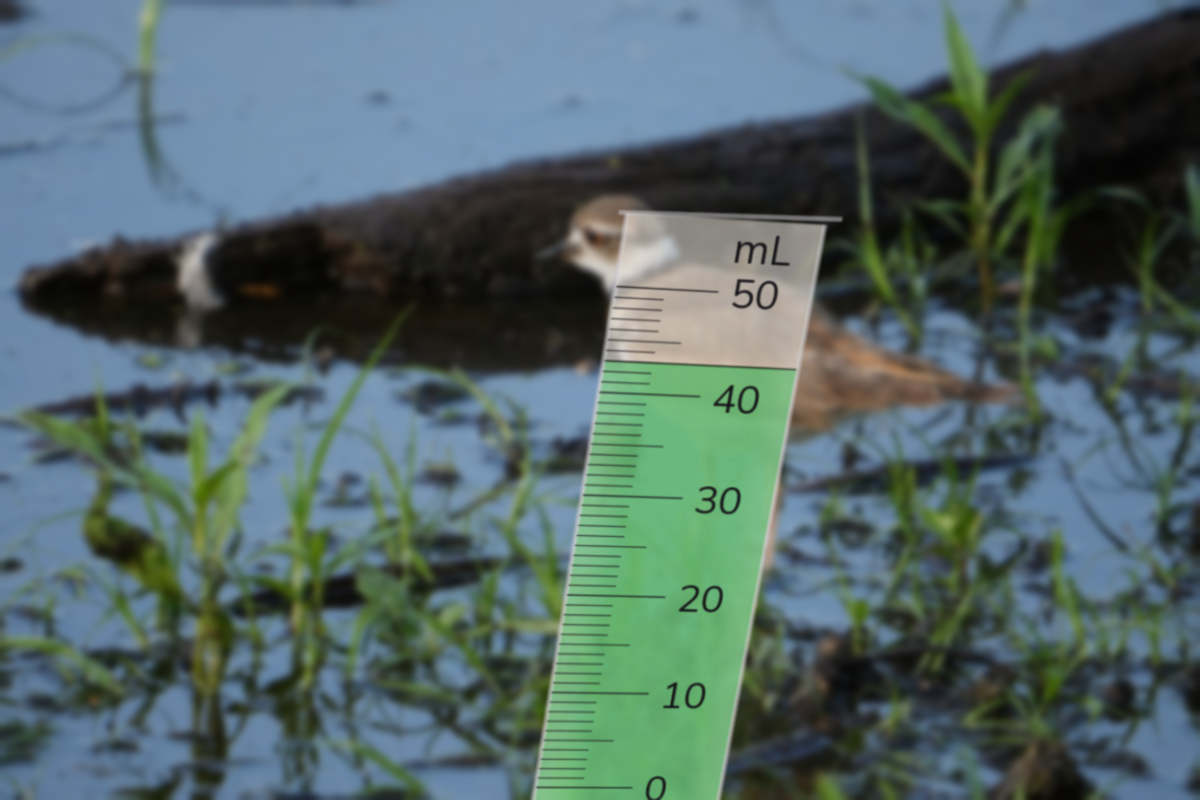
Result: 43,mL
